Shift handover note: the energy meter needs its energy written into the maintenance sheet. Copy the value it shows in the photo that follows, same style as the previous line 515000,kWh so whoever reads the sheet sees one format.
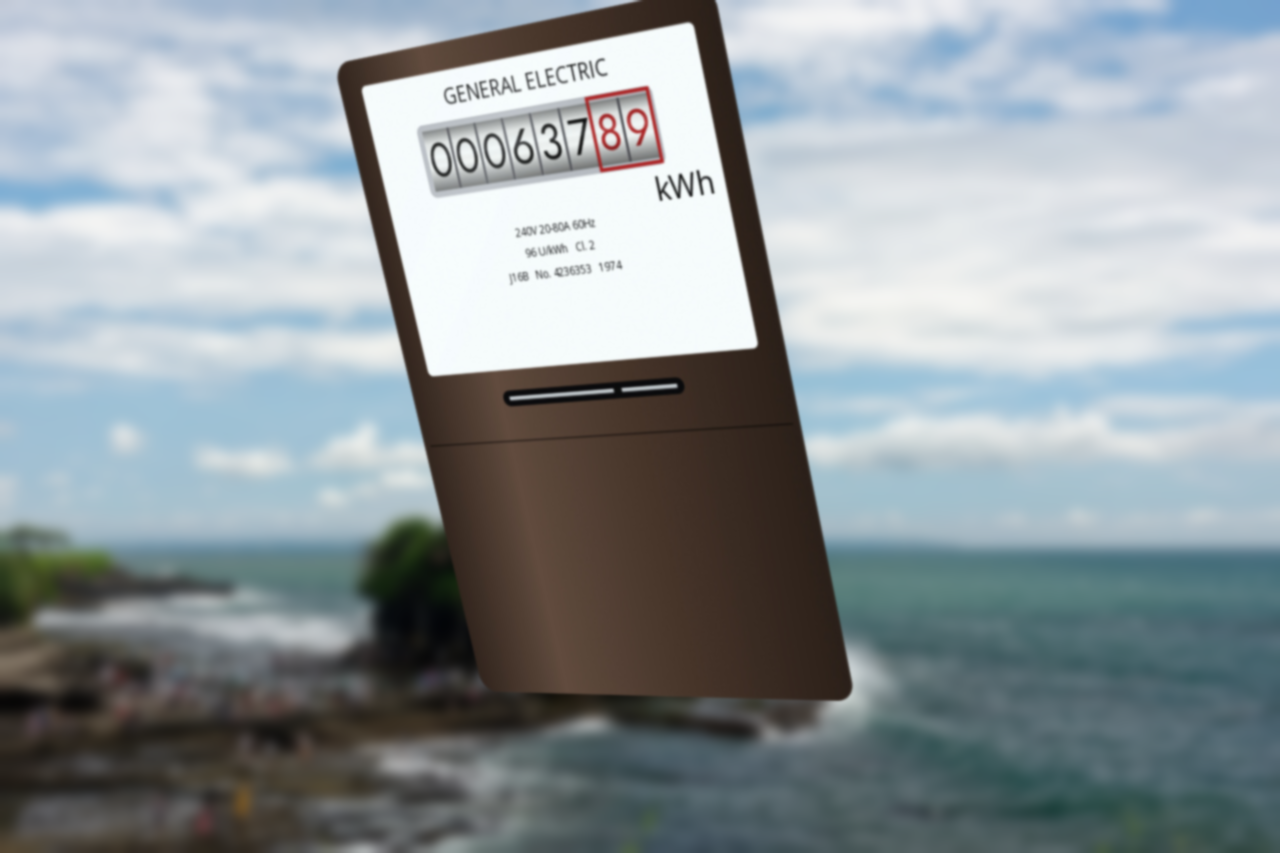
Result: 637.89,kWh
